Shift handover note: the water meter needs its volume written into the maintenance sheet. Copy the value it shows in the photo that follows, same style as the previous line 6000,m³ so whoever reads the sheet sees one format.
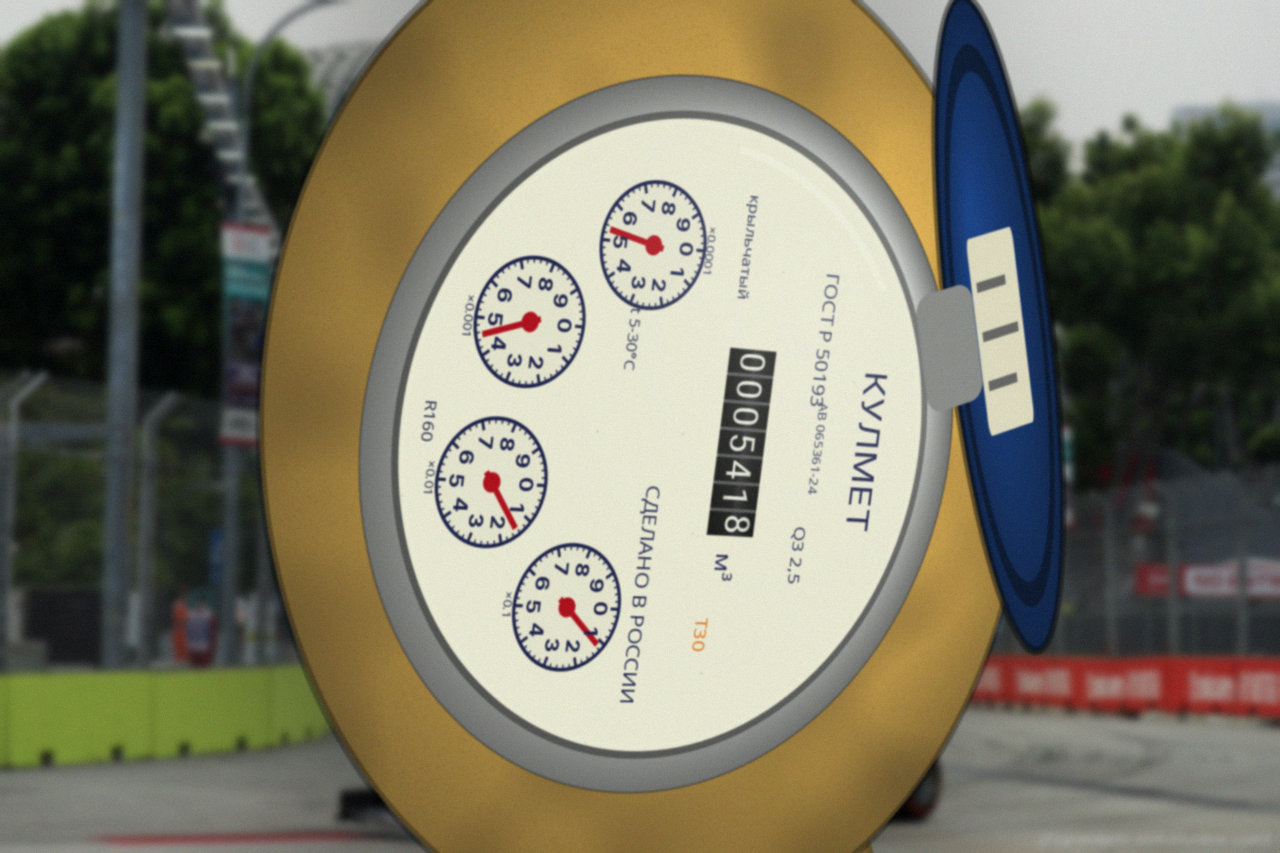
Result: 5418.1145,m³
